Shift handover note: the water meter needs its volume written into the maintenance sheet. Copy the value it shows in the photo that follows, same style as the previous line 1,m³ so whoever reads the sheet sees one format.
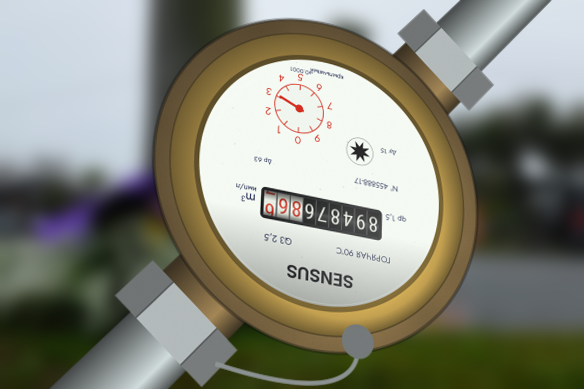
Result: 894876.8663,m³
